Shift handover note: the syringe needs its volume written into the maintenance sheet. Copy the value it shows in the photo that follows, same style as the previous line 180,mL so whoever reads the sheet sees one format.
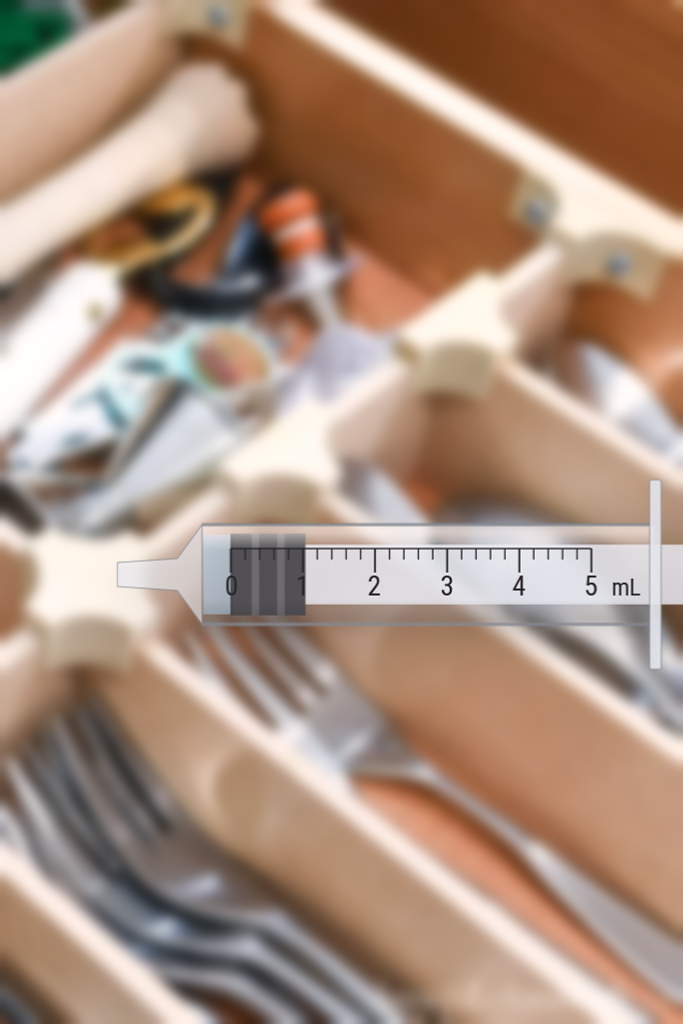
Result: 0,mL
